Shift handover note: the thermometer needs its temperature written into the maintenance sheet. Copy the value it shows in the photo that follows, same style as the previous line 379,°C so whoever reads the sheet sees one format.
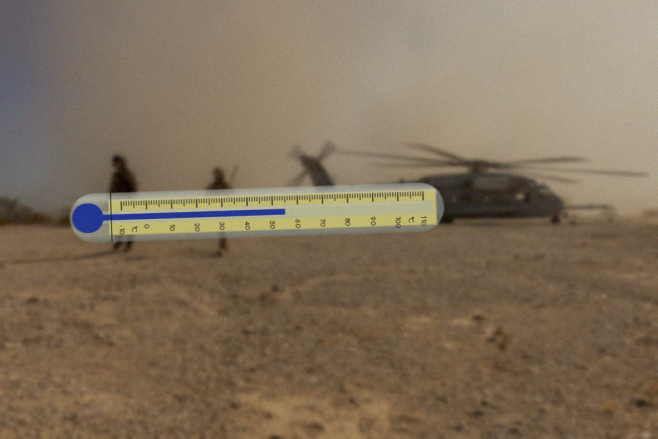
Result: 55,°C
